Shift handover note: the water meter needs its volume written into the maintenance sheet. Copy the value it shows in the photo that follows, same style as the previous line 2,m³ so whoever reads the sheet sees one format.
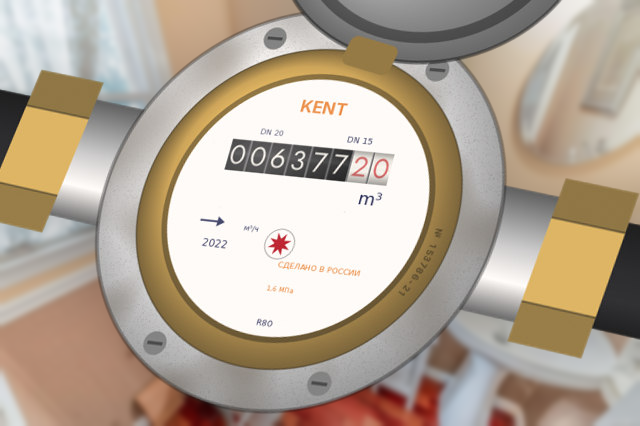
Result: 6377.20,m³
